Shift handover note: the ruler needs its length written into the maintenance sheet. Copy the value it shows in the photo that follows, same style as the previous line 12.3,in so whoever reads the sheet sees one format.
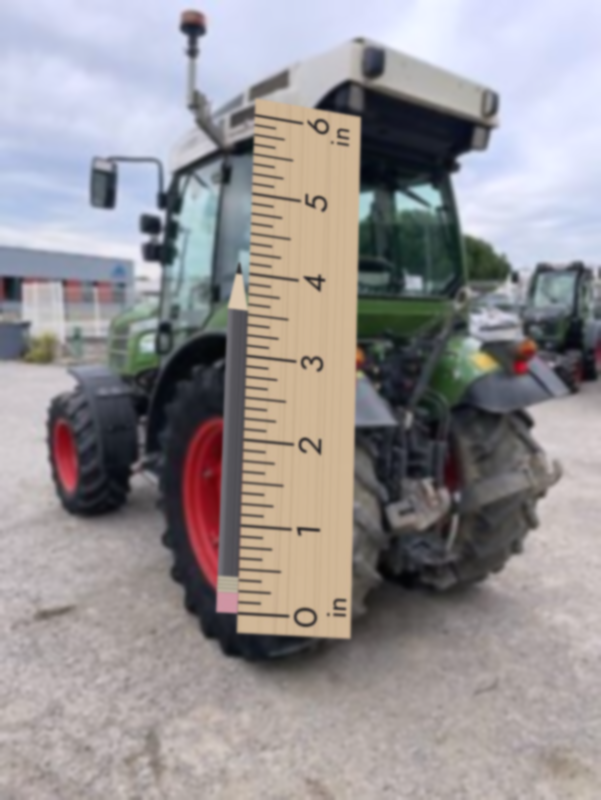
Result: 4.125,in
